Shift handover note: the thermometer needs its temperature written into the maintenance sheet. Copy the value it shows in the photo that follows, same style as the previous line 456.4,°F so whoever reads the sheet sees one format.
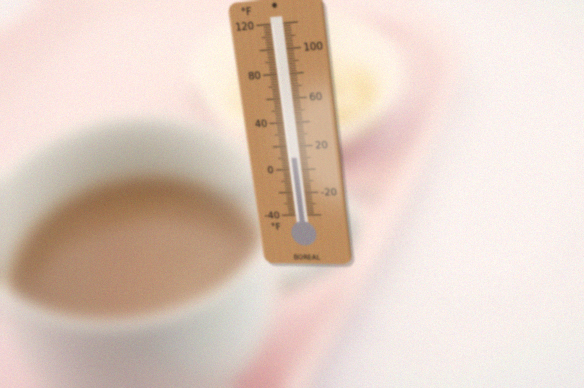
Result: 10,°F
